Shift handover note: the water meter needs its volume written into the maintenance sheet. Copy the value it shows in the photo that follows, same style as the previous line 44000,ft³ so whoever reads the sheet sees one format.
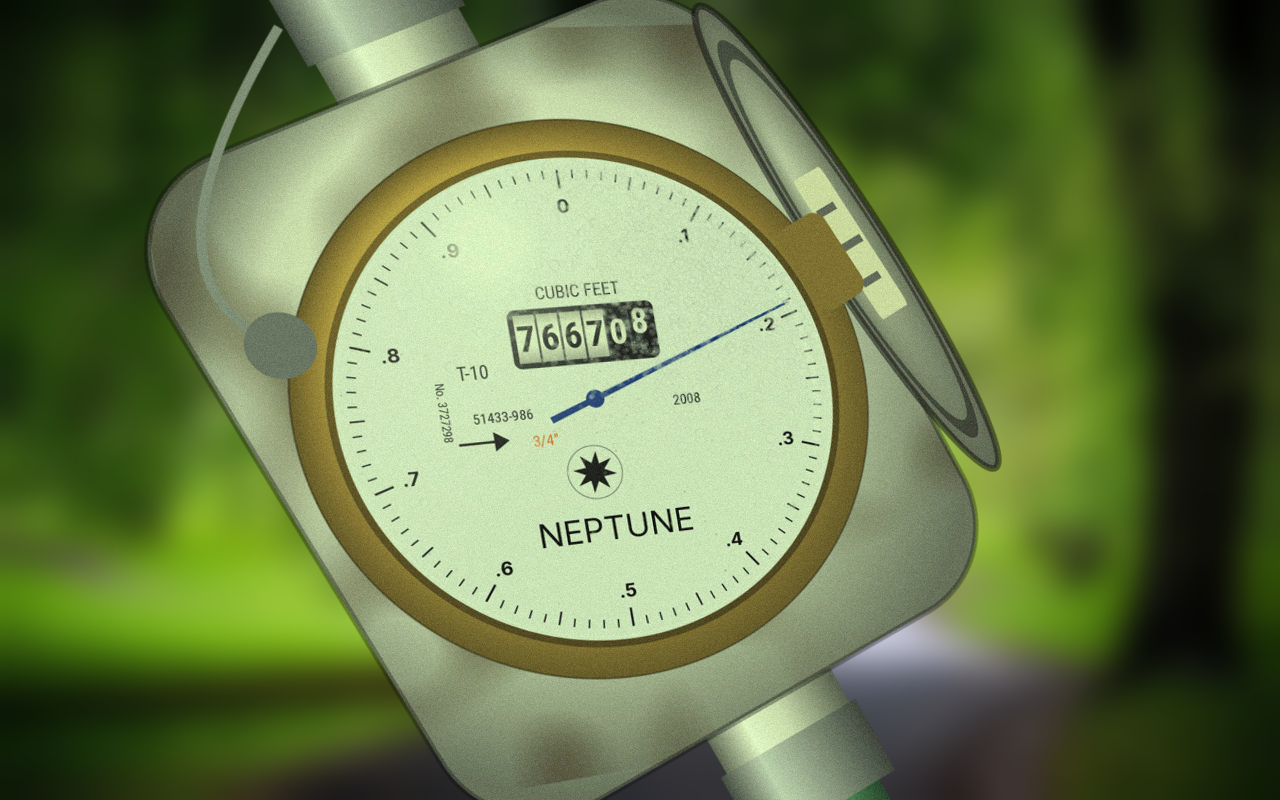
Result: 766708.19,ft³
